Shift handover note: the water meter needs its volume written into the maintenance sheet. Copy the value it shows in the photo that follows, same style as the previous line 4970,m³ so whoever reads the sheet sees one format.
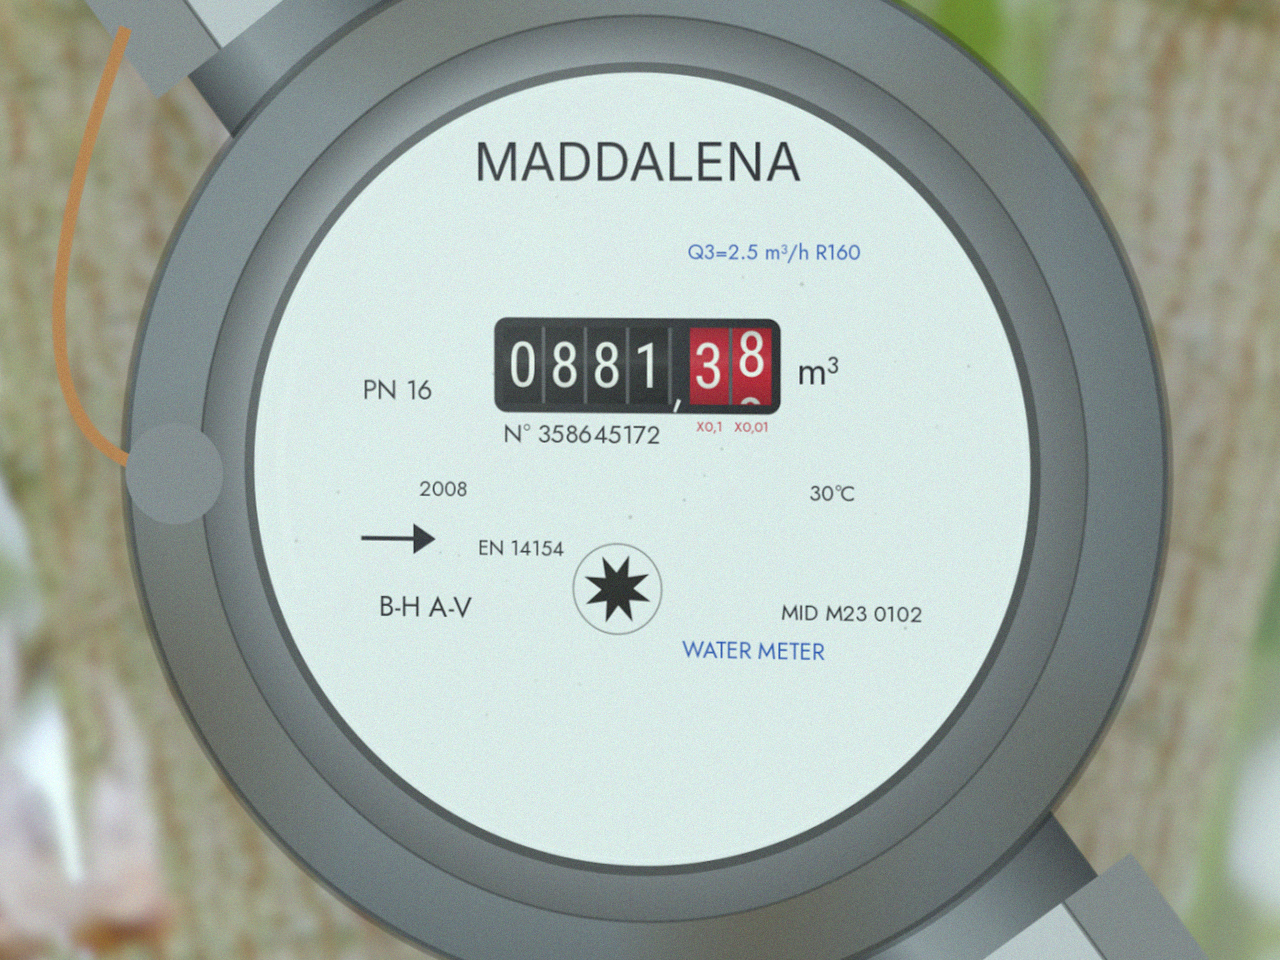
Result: 881.38,m³
